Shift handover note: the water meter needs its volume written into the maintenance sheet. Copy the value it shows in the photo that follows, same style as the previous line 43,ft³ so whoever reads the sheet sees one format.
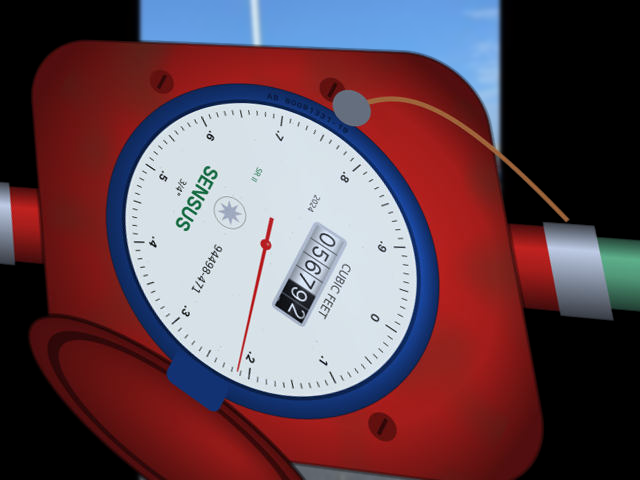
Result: 56792.21,ft³
